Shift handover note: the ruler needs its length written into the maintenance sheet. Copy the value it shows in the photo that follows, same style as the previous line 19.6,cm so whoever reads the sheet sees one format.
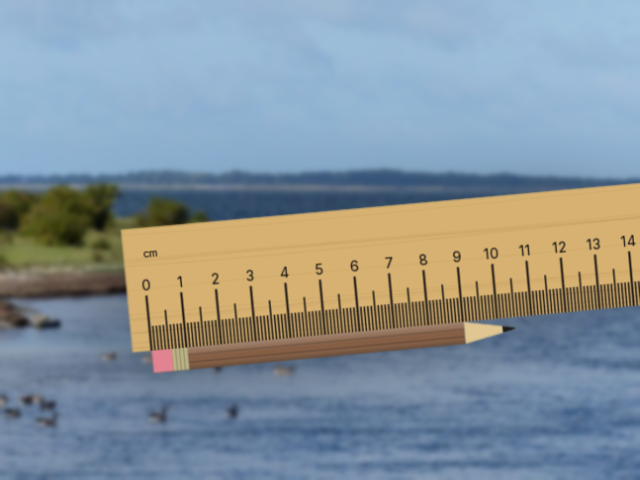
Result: 10.5,cm
